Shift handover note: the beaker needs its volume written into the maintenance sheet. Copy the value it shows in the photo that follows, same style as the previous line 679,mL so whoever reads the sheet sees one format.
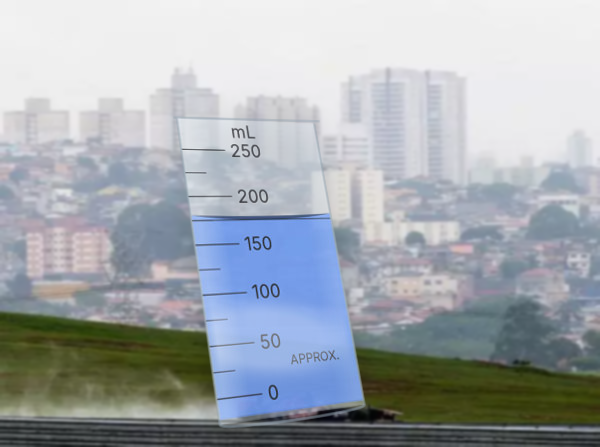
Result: 175,mL
